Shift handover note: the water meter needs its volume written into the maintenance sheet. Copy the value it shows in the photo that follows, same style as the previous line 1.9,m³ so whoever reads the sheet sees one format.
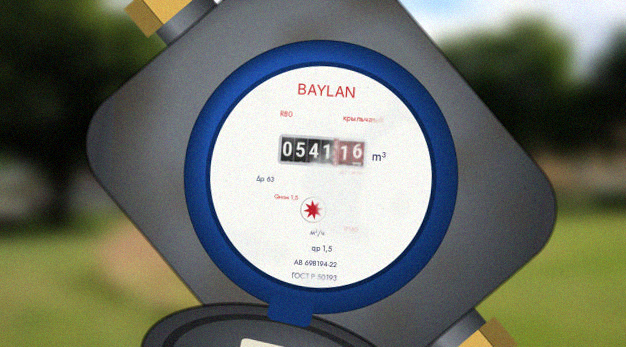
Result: 541.16,m³
